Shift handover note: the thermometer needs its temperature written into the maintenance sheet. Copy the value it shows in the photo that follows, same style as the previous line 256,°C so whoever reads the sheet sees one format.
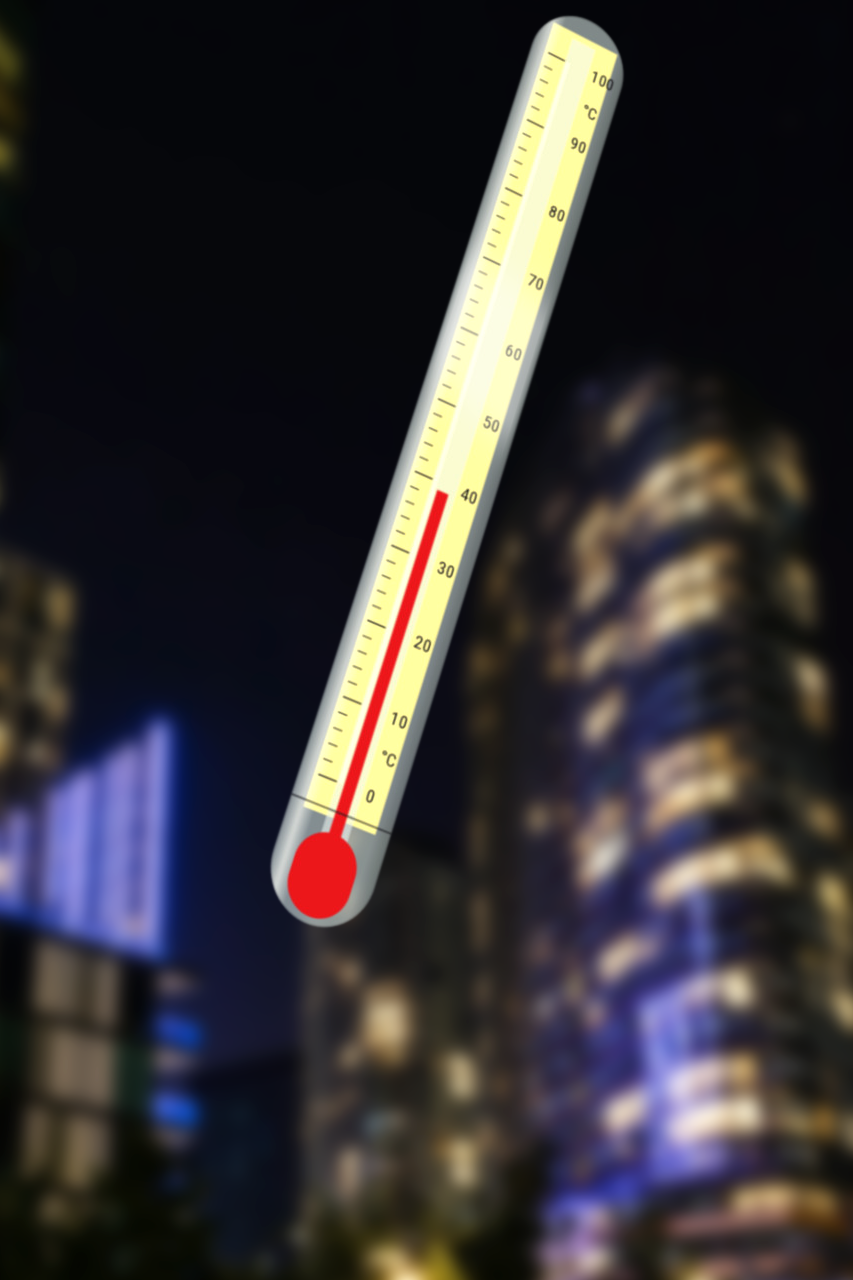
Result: 39,°C
